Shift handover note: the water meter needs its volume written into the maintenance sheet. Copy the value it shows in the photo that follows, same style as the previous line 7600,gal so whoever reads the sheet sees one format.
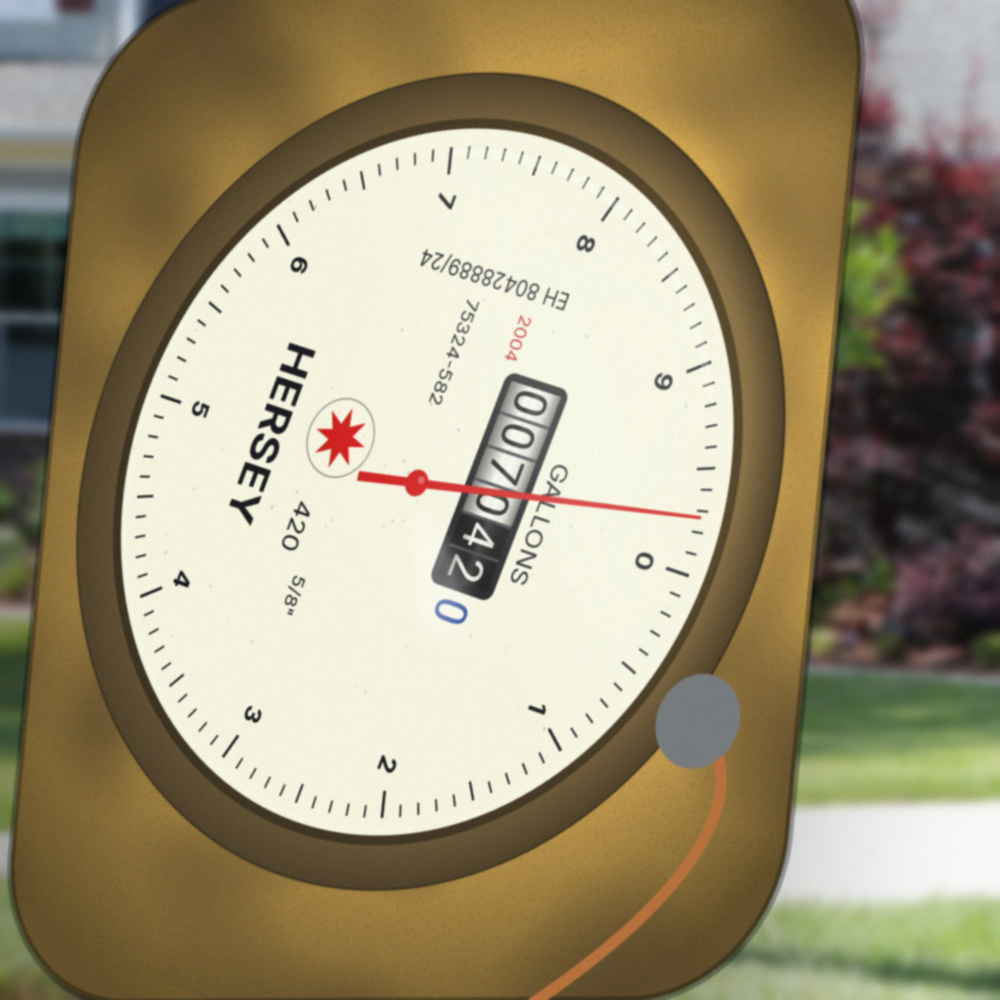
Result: 70419.7,gal
